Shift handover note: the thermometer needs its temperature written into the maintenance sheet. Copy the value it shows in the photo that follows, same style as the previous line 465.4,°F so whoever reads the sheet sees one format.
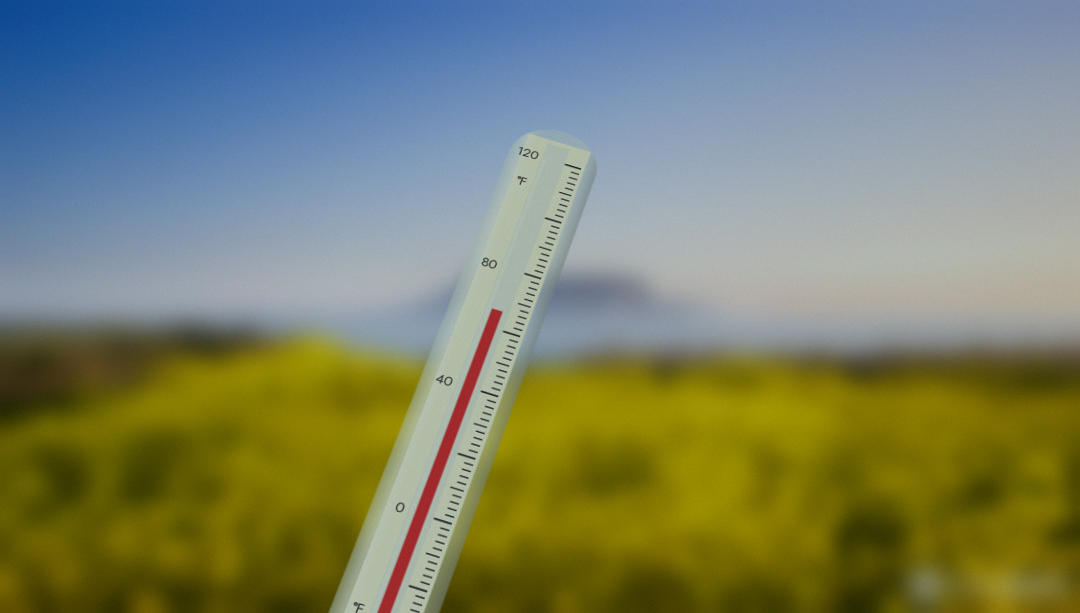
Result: 66,°F
